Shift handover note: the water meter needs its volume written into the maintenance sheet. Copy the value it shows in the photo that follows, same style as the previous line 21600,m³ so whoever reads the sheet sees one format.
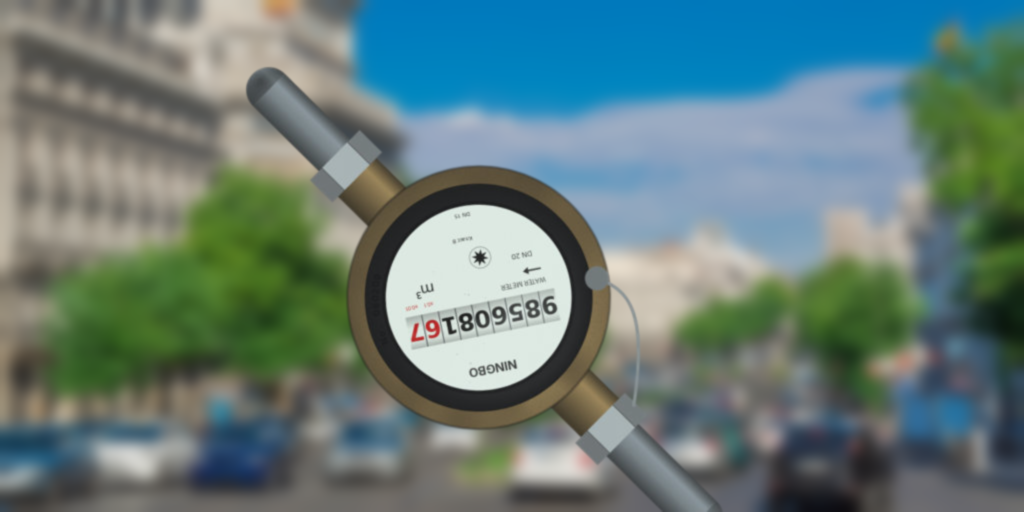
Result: 9856081.67,m³
